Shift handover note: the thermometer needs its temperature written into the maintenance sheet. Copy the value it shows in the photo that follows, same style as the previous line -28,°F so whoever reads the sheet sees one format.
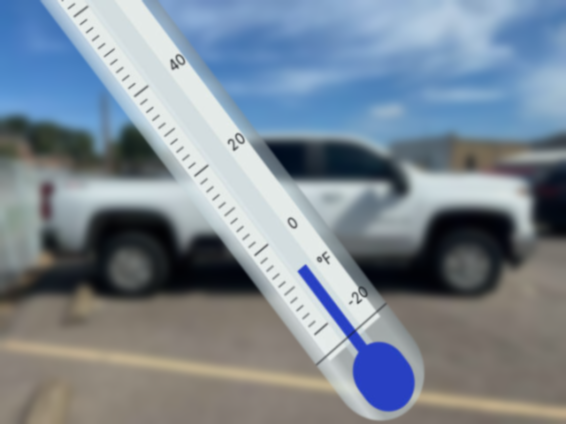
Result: -8,°F
